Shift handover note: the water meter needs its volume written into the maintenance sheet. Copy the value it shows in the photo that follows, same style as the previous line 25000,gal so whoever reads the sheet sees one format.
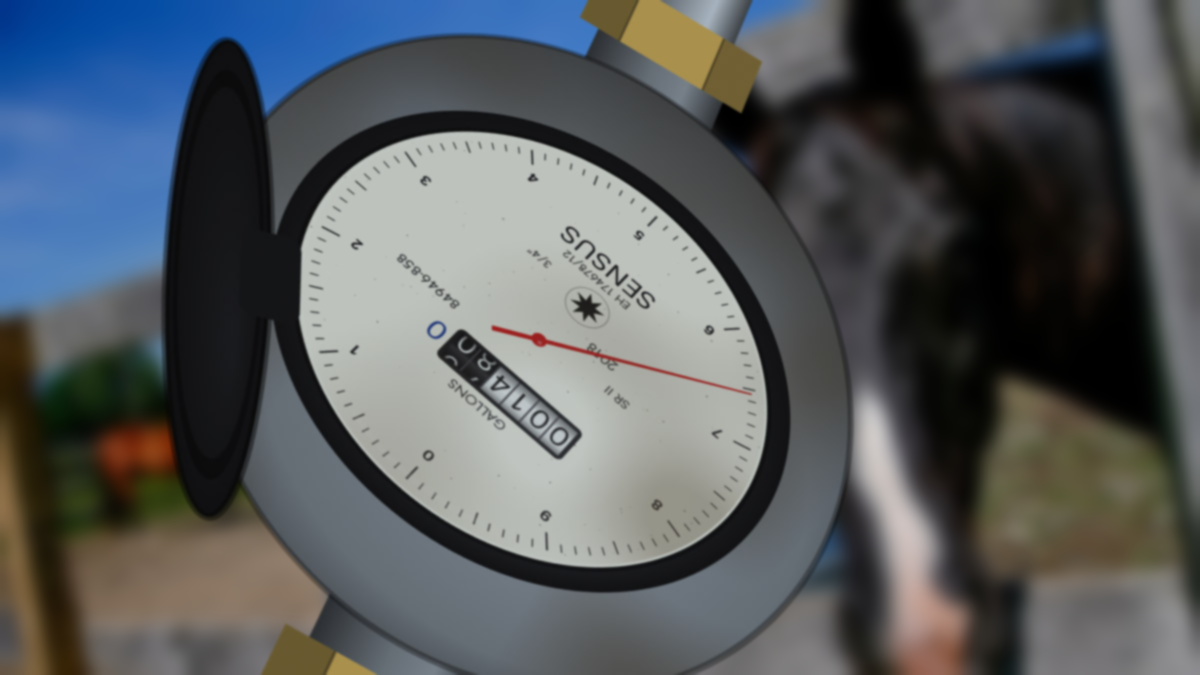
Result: 14796.5,gal
